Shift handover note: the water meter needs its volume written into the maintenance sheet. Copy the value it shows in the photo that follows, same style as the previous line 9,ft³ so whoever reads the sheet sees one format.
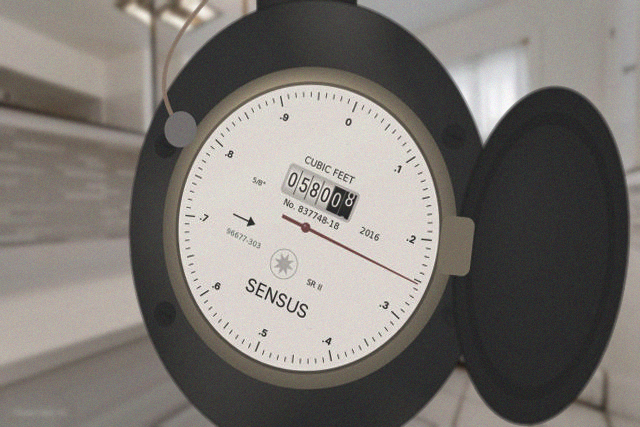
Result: 58008.25,ft³
